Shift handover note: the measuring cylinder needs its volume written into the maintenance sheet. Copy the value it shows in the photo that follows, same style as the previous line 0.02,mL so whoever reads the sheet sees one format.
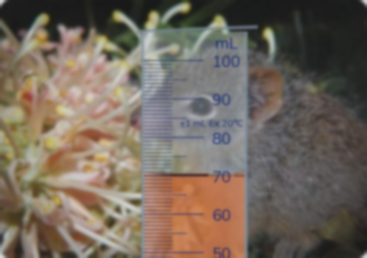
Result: 70,mL
